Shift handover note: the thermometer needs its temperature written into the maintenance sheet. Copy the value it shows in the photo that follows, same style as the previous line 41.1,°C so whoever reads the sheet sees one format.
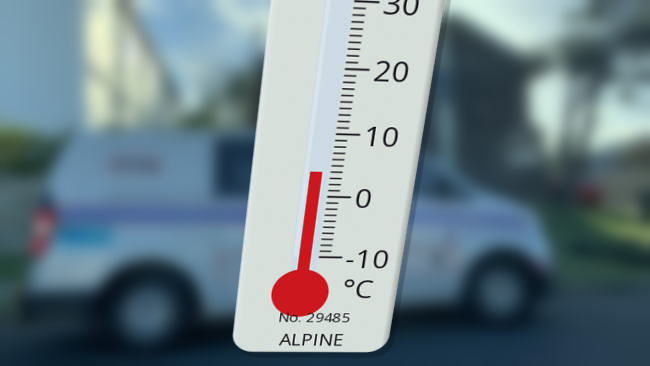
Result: 4,°C
